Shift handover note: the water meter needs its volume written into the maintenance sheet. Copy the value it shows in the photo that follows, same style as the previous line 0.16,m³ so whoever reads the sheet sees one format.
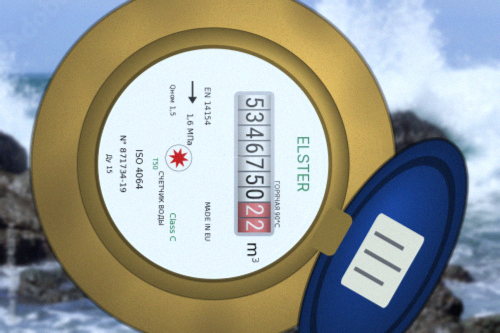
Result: 5346750.22,m³
